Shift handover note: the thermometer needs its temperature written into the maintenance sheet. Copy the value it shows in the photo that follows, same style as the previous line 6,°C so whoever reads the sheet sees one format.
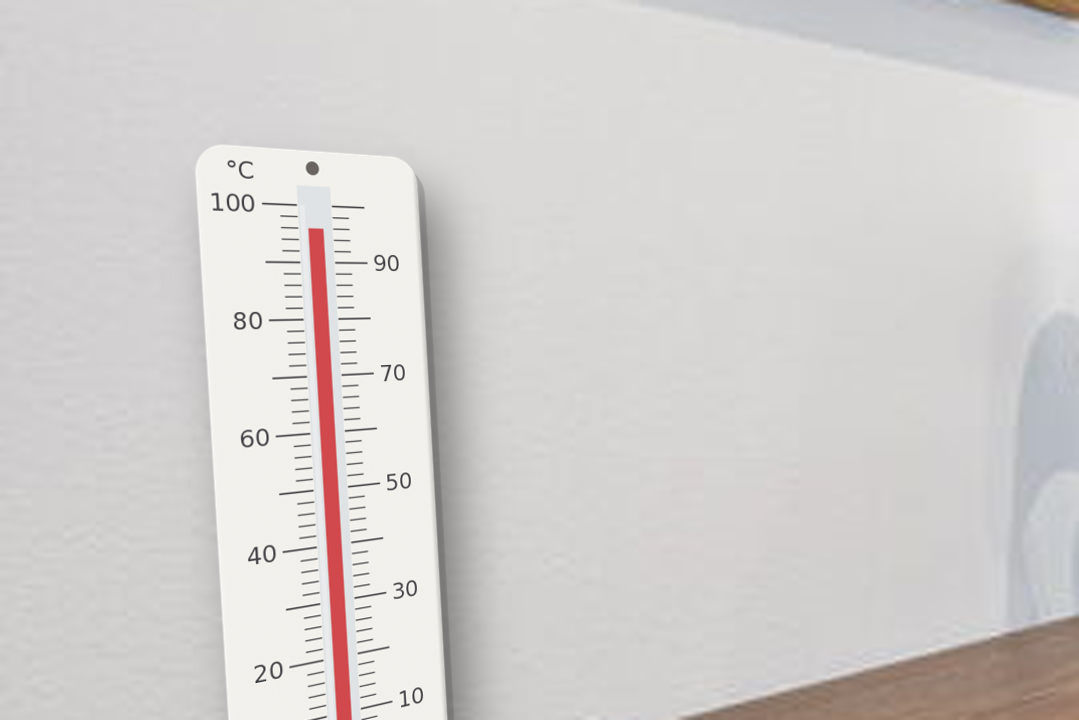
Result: 96,°C
